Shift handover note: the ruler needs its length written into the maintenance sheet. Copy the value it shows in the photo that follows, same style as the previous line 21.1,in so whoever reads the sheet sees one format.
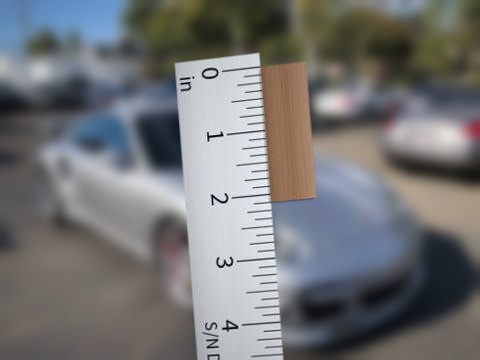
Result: 2.125,in
